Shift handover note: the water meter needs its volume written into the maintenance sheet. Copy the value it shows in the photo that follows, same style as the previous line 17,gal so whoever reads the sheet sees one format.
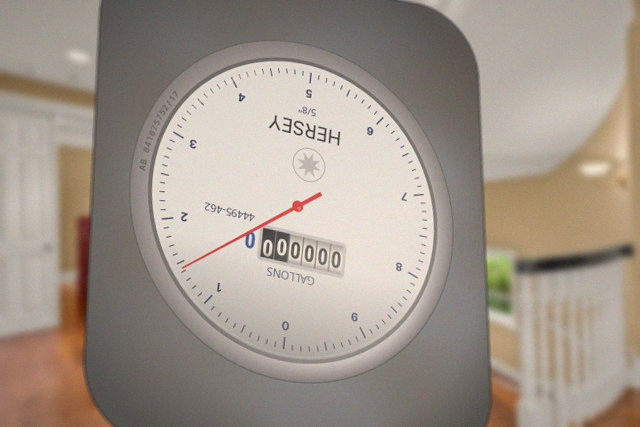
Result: 1.4,gal
